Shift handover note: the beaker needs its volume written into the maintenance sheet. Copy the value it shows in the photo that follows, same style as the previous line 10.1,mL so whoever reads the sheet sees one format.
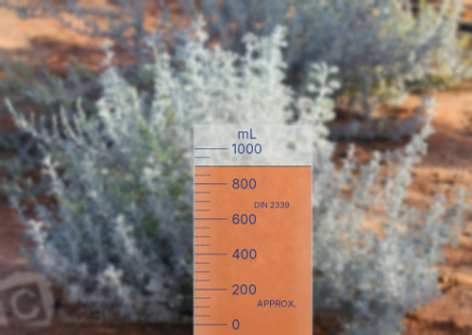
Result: 900,mL
